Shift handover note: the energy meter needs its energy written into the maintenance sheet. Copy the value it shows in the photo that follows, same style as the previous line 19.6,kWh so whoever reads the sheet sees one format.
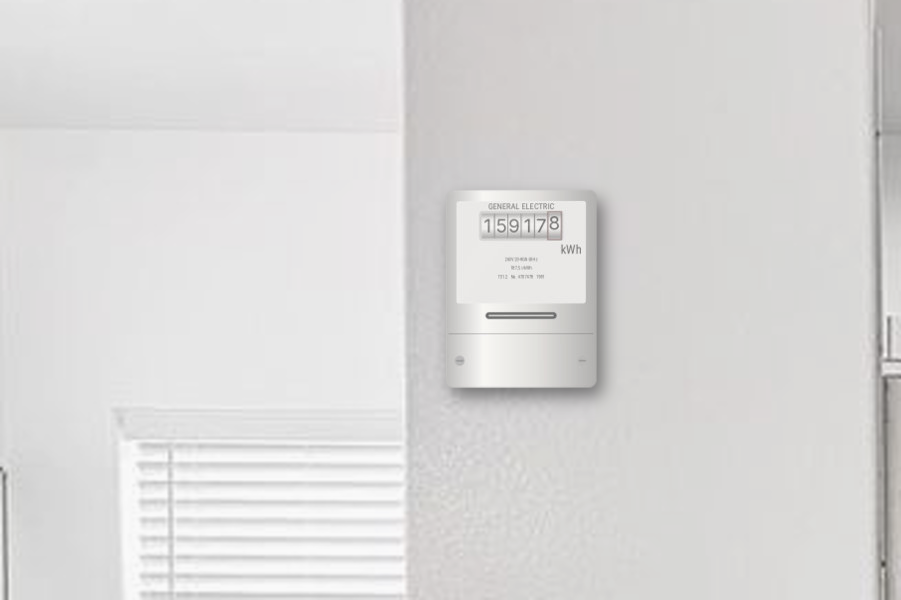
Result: 15917.8,kWh
